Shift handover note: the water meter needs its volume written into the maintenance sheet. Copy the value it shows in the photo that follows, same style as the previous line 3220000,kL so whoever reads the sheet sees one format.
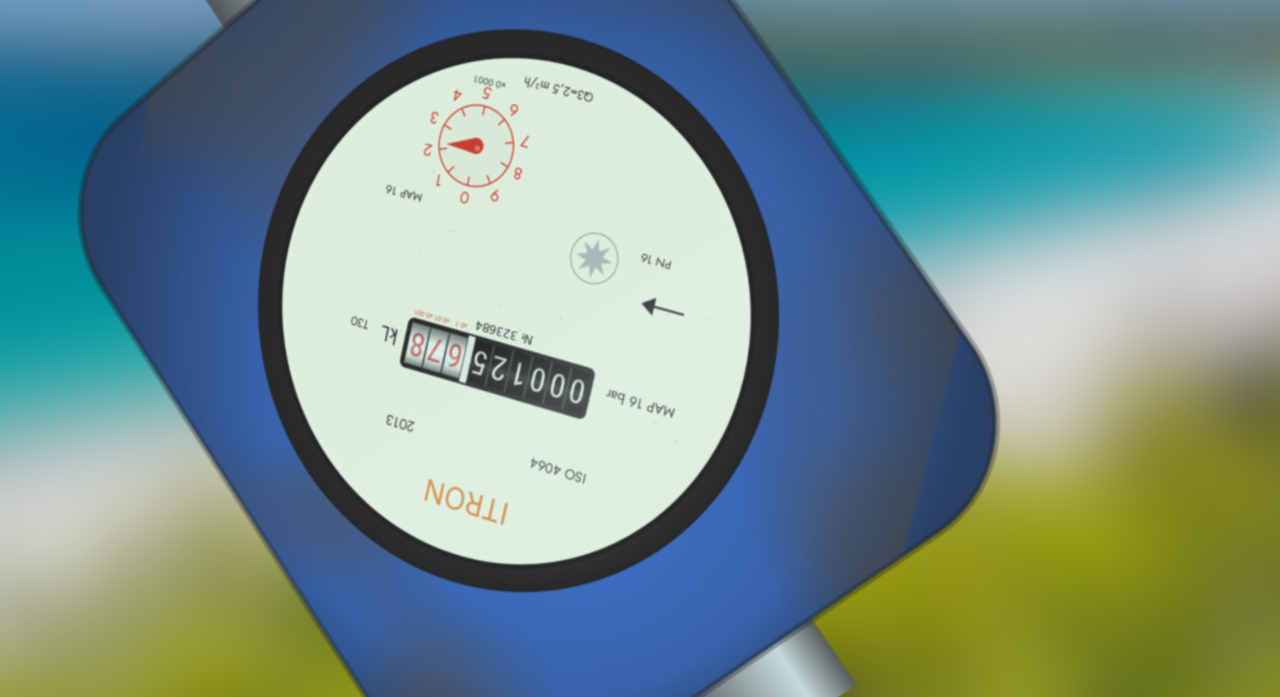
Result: 125.6782,kL
